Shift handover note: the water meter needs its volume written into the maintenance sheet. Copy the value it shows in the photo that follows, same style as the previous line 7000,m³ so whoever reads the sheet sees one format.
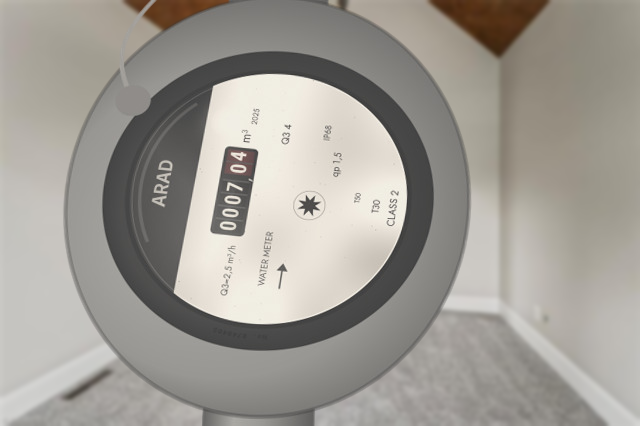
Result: 7.04,m³
